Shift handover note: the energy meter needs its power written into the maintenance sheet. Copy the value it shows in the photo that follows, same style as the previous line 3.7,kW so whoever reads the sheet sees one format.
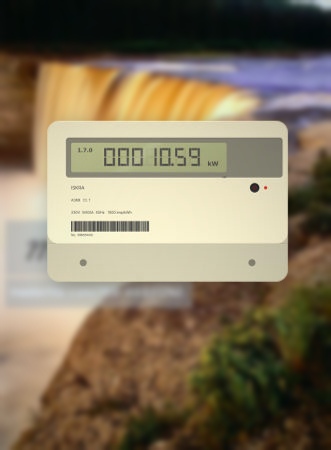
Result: 10.59,kW
